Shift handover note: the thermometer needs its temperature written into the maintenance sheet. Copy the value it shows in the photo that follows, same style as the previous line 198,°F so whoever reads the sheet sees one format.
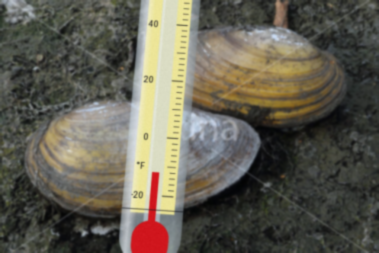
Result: -12,°F
